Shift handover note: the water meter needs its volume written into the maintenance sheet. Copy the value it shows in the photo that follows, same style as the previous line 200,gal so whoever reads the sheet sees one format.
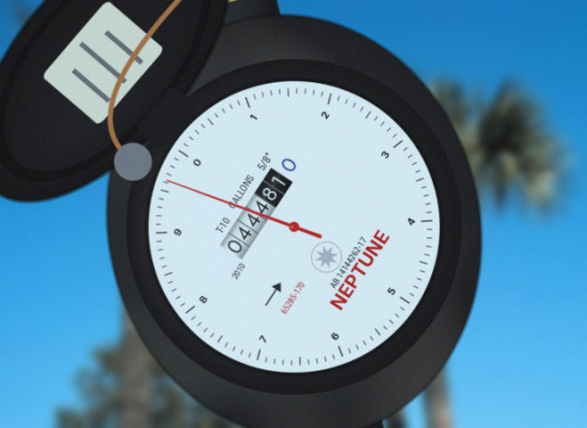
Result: 444809.6,gal
